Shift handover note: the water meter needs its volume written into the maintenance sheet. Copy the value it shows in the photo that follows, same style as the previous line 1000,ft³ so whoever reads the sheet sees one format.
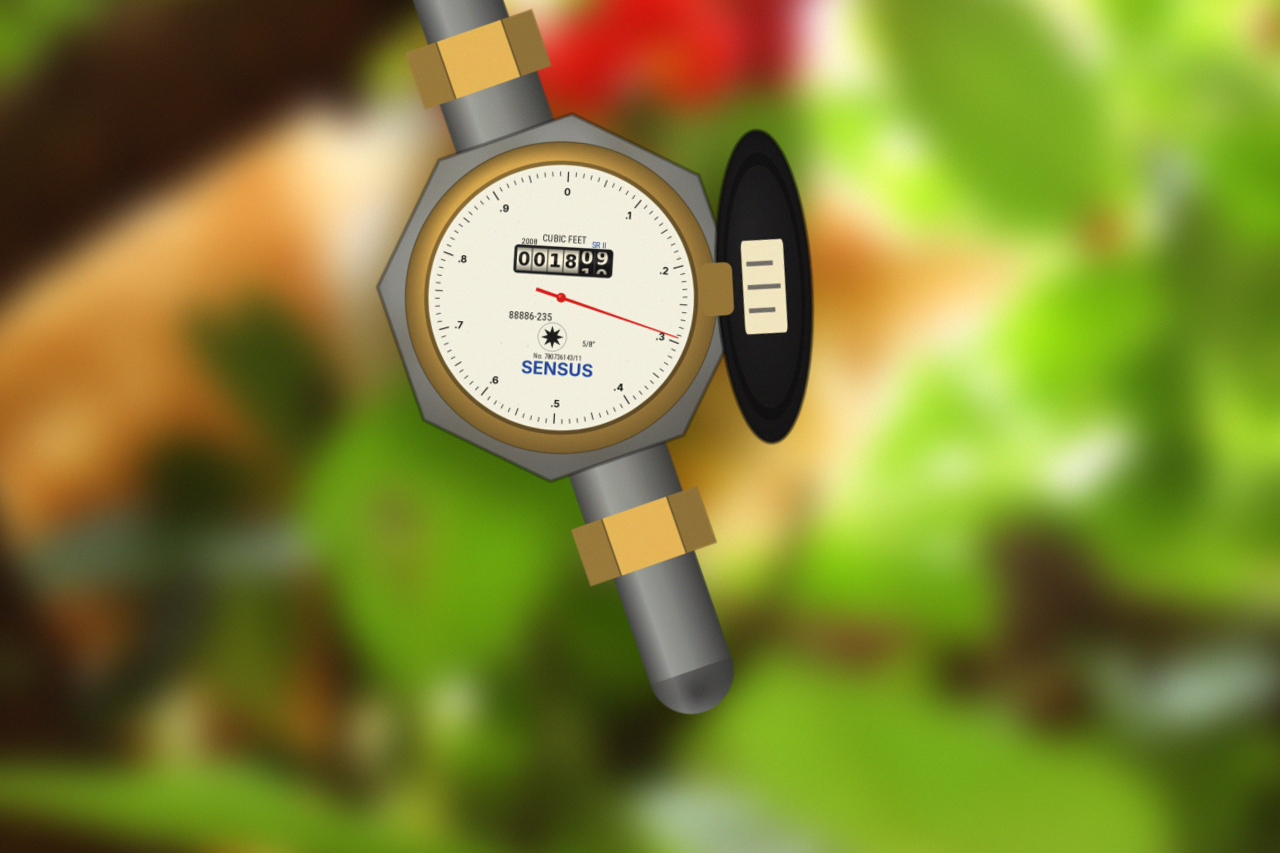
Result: 1809.29,ft³
